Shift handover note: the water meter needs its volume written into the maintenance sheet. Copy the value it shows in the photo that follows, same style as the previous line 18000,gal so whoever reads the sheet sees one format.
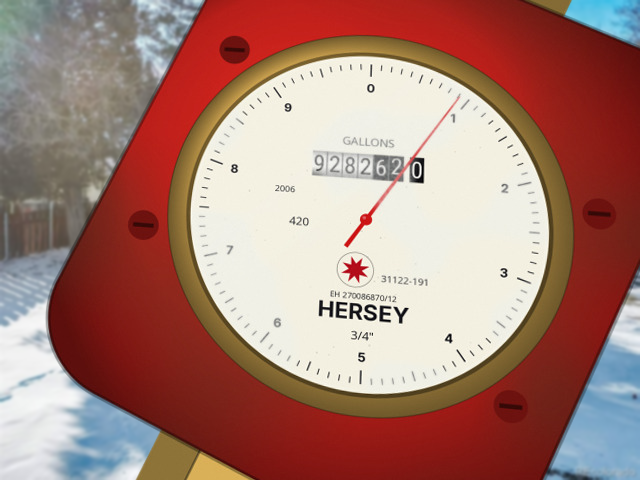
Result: 9282620.9,gal
